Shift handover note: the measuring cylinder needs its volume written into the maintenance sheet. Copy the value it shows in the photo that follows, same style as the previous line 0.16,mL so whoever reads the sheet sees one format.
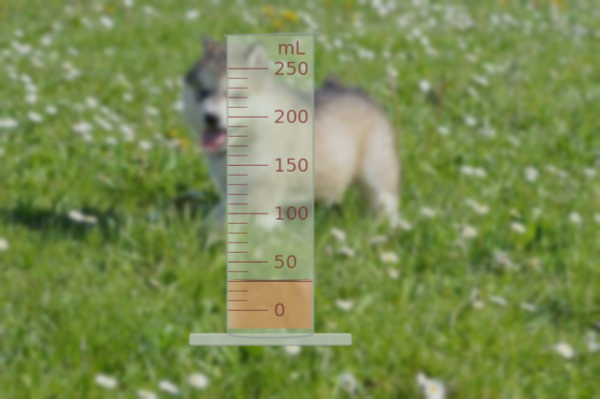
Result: 30,mL
